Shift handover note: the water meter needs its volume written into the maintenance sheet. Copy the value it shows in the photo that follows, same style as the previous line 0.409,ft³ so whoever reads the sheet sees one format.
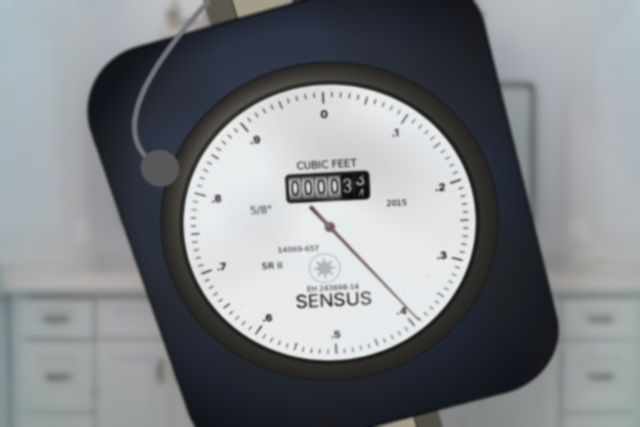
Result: 33.39,ft³
